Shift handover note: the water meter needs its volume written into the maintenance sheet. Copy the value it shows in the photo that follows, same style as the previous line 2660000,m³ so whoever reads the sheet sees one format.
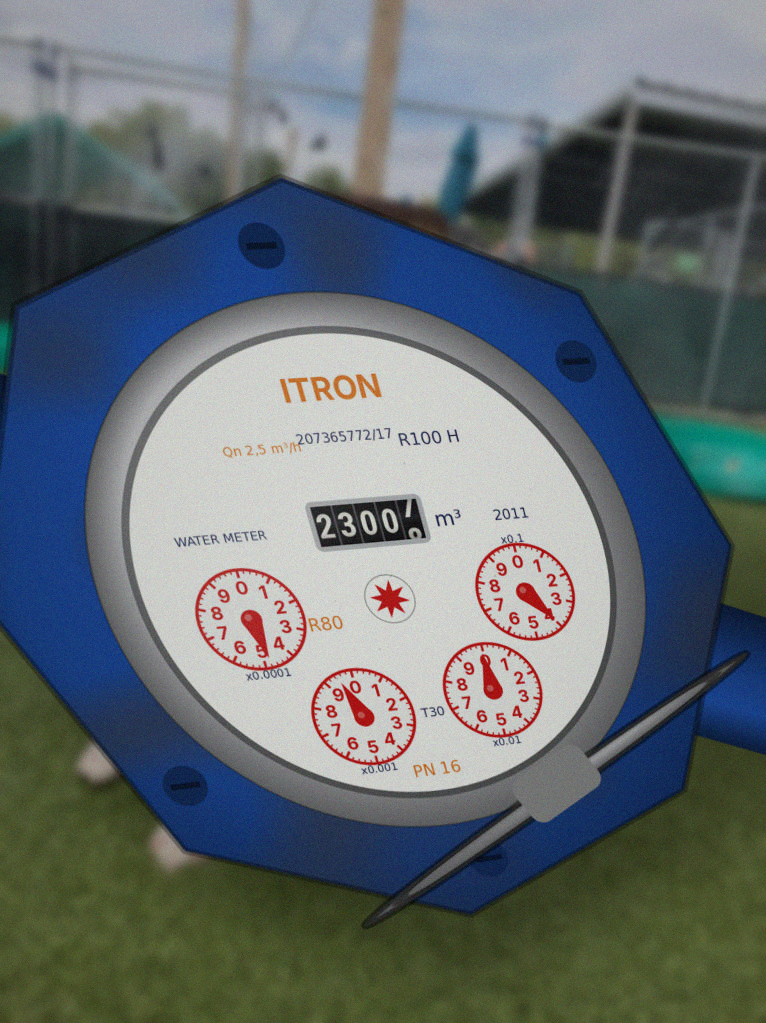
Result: 23007.3994,m³
